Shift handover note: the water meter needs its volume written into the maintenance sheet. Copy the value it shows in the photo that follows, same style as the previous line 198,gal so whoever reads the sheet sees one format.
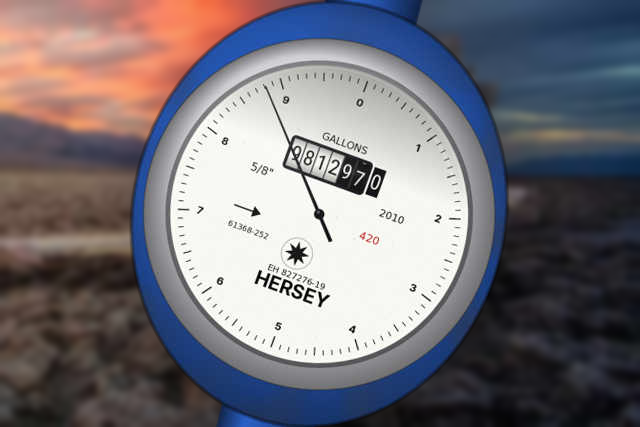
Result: 9812968.8,gal
